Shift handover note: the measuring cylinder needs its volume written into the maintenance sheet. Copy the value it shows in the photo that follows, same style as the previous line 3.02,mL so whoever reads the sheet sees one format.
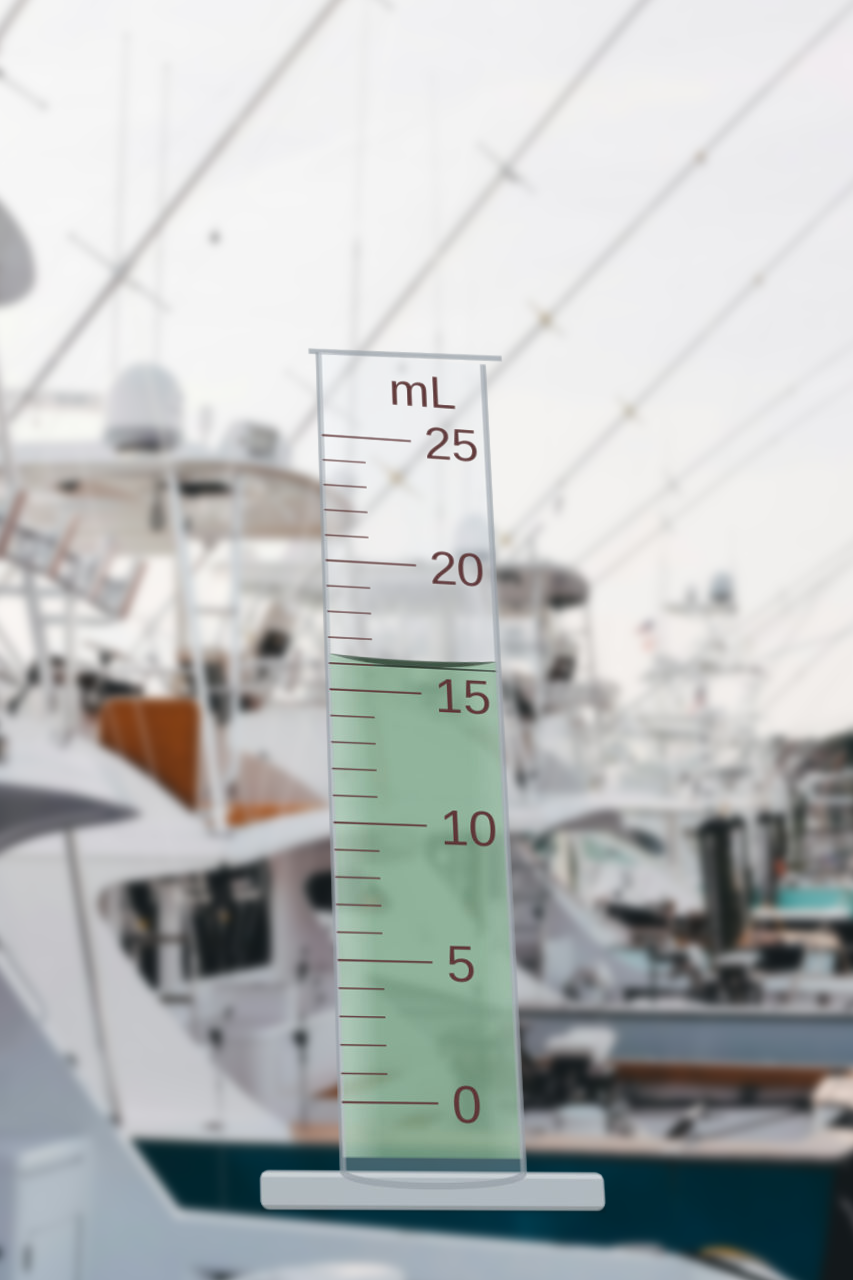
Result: 16,mL
